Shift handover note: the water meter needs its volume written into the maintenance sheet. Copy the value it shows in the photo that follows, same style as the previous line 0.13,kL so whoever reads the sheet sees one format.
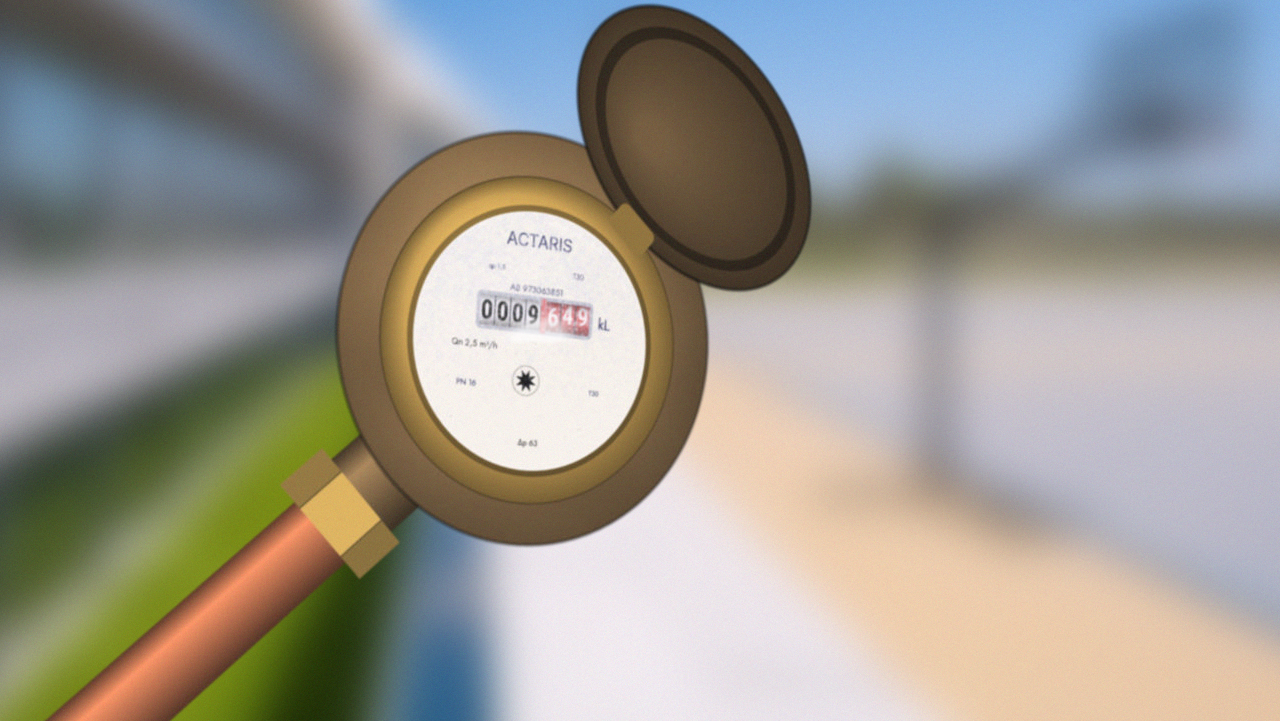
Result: 9.649,kL
